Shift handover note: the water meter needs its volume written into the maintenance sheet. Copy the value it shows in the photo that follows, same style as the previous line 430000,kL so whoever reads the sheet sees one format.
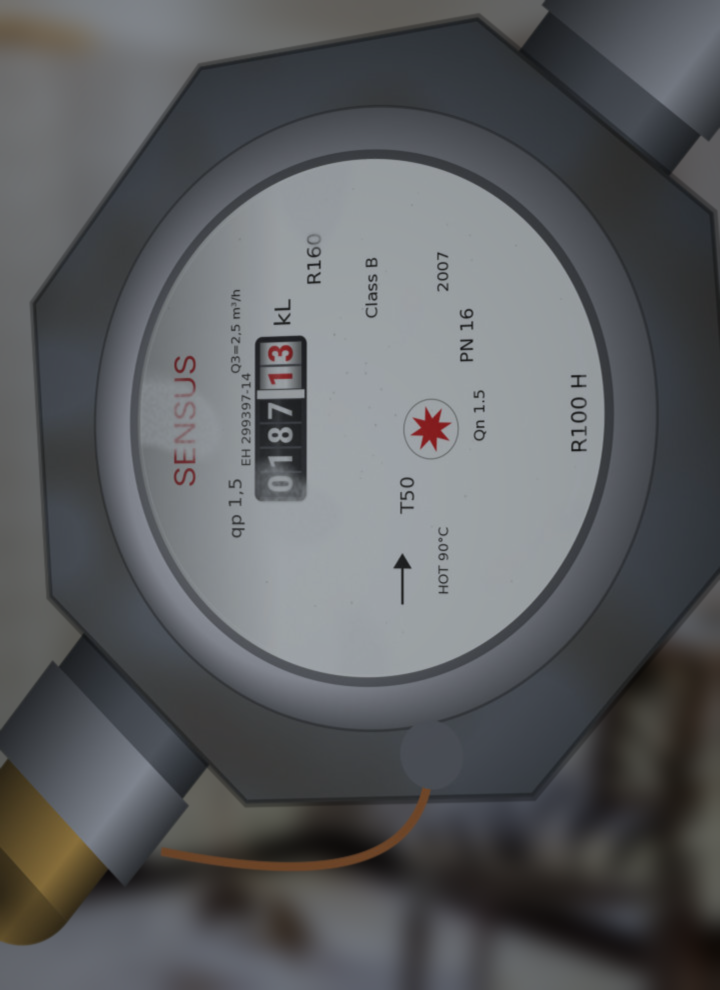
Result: 187.13,kL
